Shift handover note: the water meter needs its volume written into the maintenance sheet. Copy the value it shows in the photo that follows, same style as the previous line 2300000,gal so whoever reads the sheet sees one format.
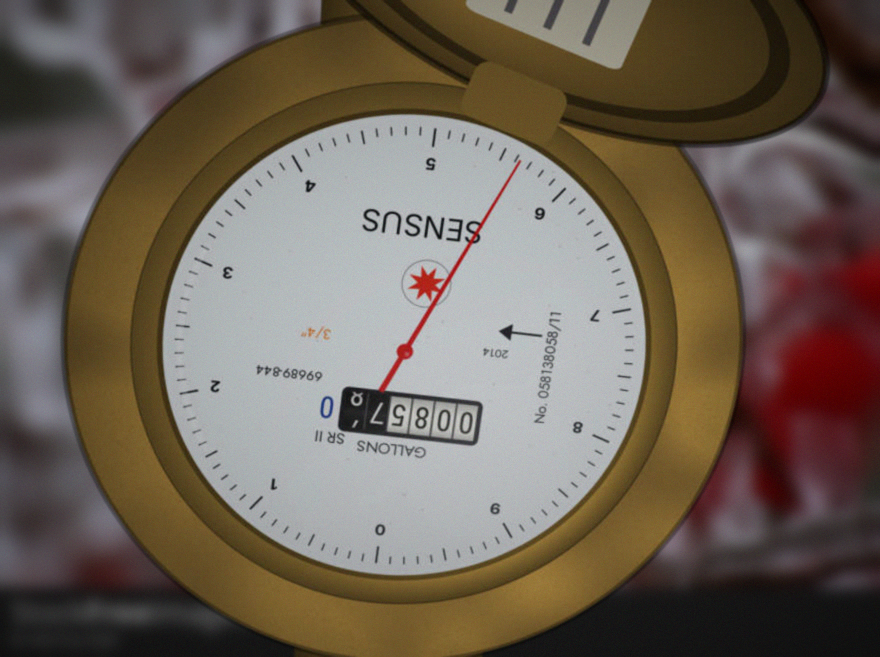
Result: 85775.6,gal
